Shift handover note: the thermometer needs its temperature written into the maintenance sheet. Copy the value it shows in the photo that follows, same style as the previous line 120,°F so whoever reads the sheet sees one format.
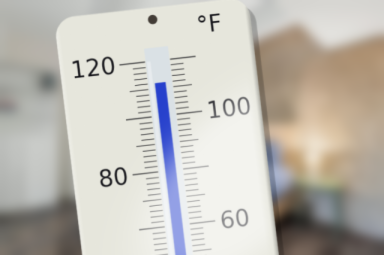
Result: 112,°F
